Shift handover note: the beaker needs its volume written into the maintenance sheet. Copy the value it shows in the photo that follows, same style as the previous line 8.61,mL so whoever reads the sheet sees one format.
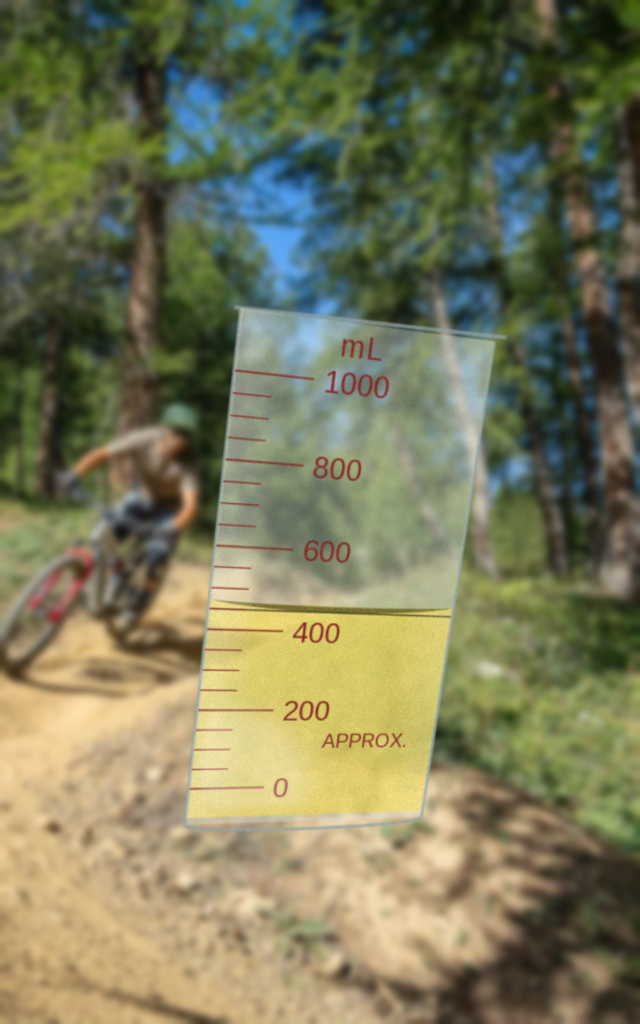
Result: 450,mL
